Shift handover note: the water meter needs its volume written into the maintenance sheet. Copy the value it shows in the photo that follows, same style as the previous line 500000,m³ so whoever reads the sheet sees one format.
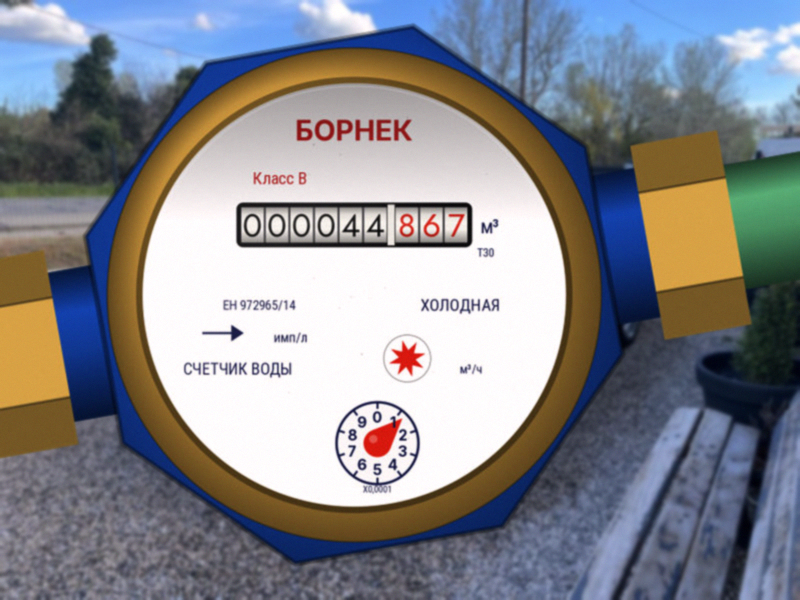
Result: 44.8671,m³
